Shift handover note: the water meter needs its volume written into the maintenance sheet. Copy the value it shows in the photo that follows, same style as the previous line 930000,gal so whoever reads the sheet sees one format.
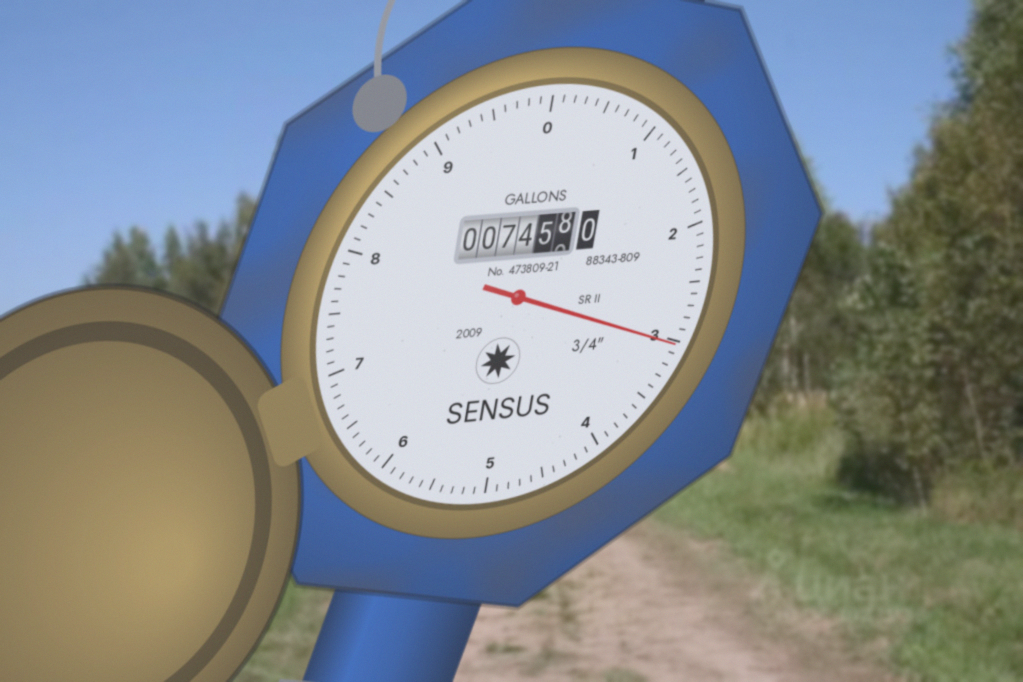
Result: 74583.0,gal
